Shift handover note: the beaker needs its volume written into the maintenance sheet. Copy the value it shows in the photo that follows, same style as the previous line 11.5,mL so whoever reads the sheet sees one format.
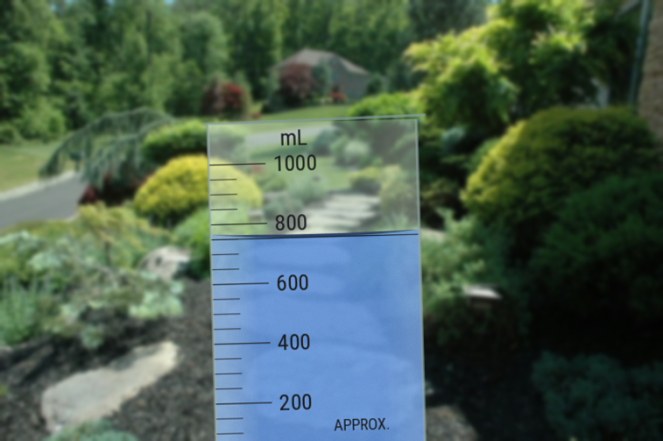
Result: 750,mL
